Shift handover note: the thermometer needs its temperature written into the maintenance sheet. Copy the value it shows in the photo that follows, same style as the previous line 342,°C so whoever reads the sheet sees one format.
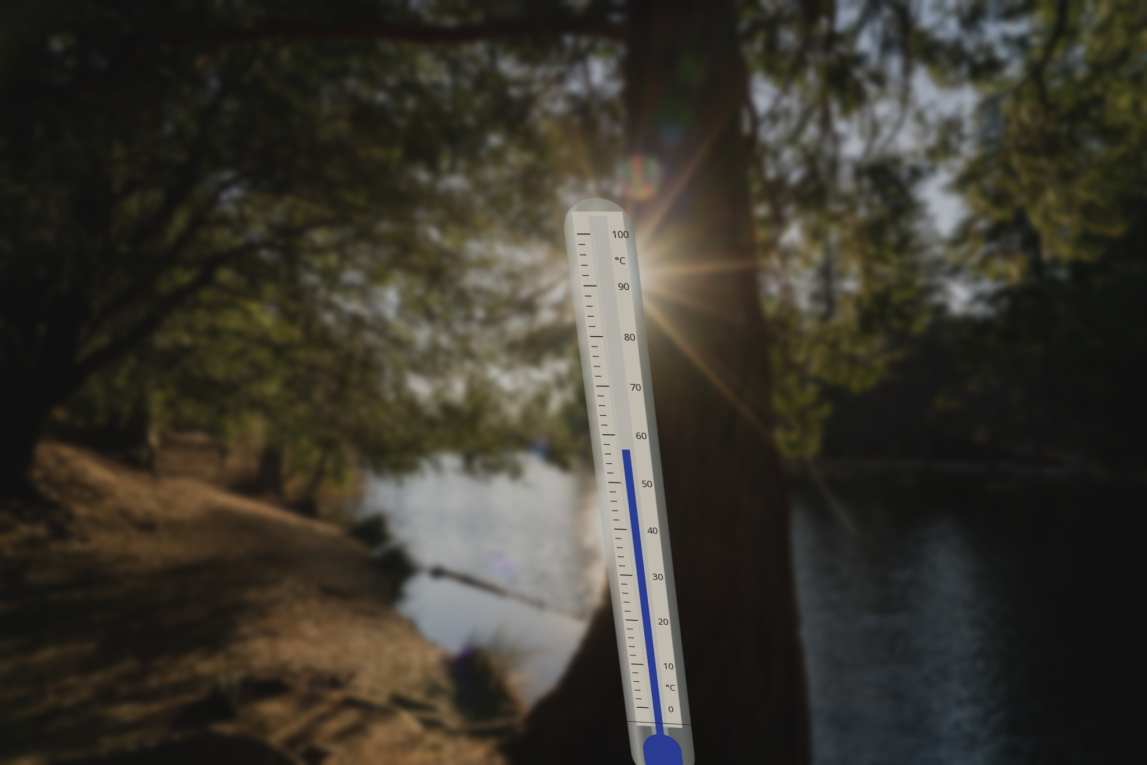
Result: 57,°C
